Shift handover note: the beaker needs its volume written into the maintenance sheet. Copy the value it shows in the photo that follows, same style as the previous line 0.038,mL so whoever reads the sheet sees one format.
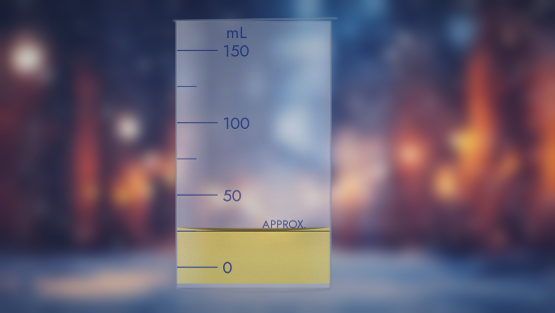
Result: 25,mL
